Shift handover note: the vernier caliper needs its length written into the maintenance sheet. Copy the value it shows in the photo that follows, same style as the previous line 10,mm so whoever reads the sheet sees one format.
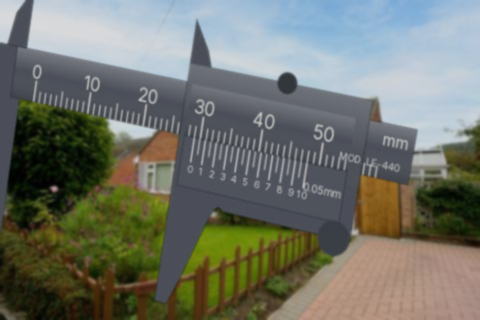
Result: 29.0,mm
